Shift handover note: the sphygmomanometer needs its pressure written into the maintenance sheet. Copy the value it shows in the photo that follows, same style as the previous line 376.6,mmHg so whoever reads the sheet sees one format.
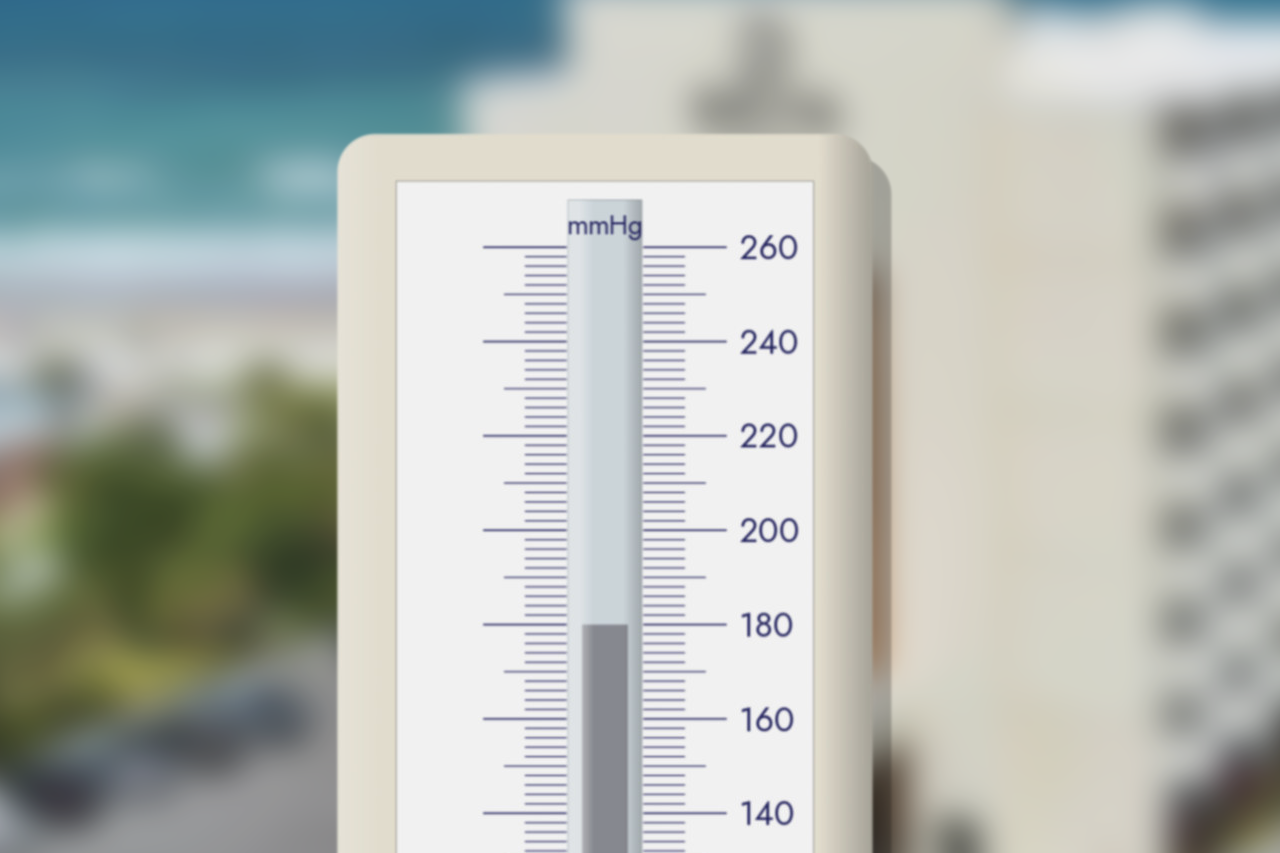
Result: 180,mmHg
